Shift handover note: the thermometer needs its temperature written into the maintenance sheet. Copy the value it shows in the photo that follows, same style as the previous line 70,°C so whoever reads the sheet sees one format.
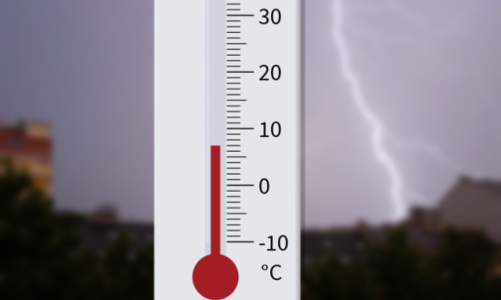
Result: 7,°C
